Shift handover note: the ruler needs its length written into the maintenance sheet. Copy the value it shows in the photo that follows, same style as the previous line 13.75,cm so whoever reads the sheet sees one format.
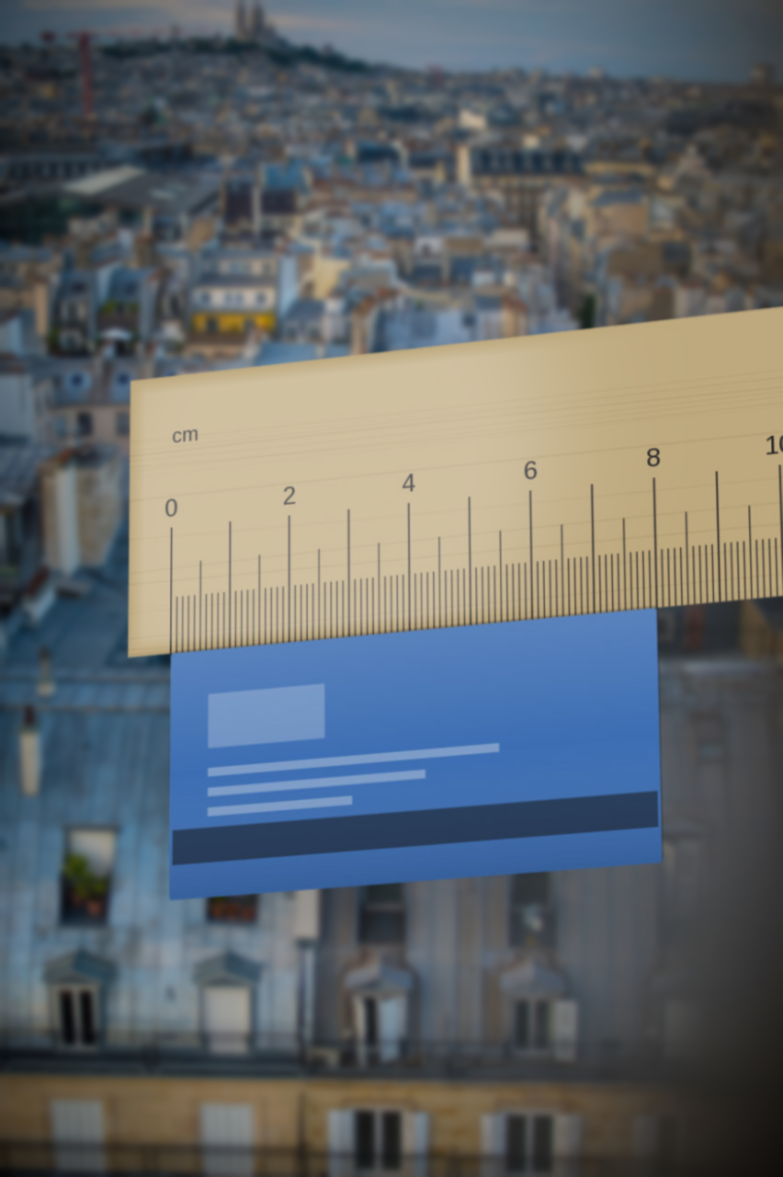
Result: 8,cm
